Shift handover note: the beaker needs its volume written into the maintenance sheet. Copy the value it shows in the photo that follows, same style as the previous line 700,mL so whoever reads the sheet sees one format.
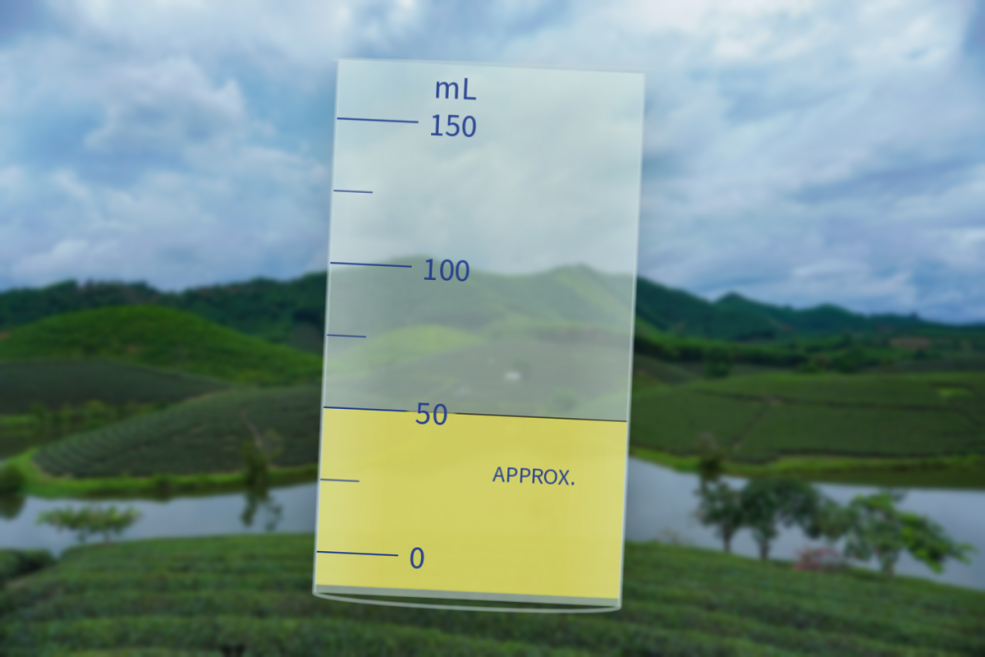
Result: 50,mL
